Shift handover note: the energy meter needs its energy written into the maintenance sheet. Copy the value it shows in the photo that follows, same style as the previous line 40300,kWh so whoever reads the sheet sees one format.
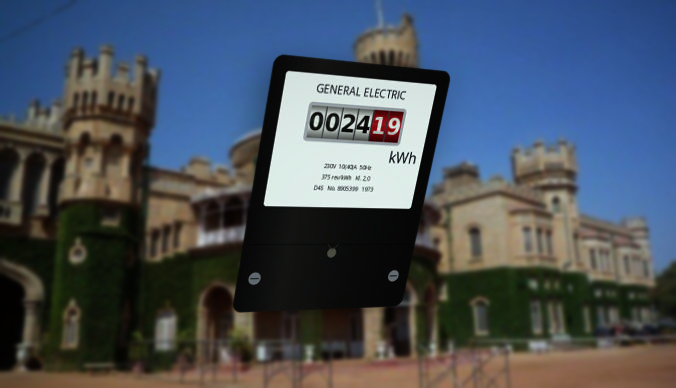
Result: 24.19,kWh
